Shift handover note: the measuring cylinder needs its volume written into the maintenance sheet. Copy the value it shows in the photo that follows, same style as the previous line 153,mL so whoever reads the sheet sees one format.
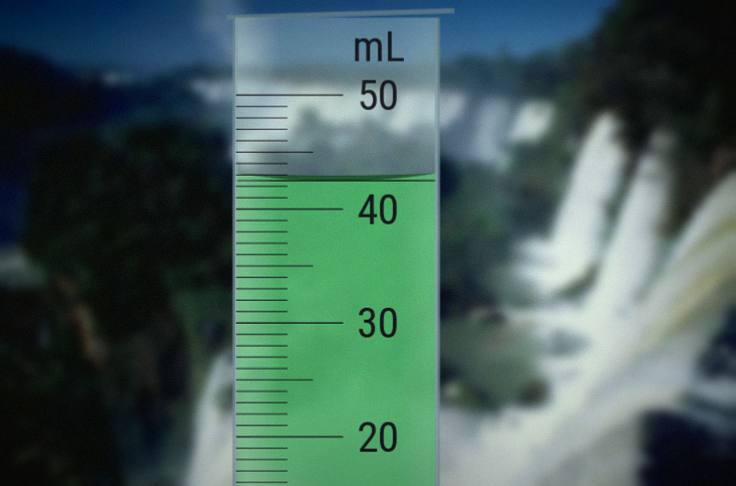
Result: 42.5,mL
